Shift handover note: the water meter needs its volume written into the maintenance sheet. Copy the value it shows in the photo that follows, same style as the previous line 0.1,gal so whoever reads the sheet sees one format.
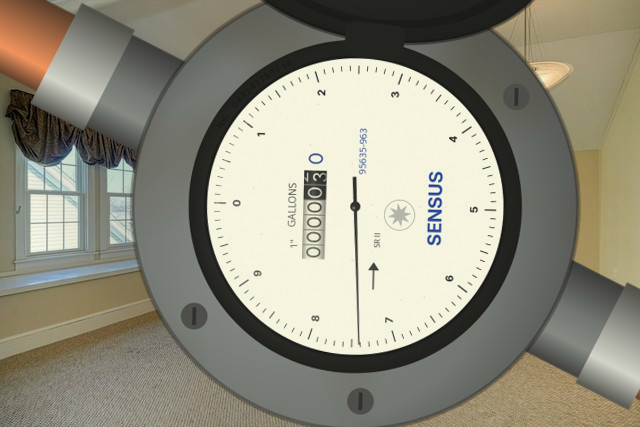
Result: 27.4,gal
